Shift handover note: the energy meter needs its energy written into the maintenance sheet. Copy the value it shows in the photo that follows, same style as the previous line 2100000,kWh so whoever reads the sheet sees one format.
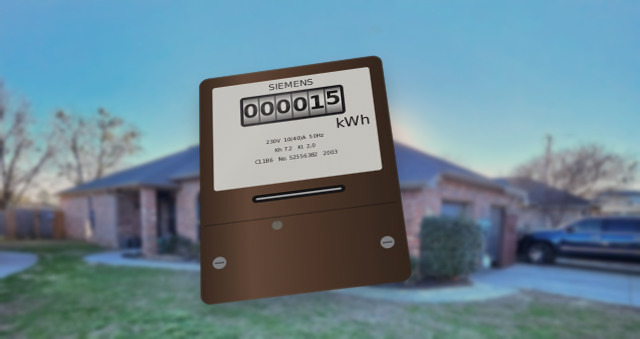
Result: 15,kWh
